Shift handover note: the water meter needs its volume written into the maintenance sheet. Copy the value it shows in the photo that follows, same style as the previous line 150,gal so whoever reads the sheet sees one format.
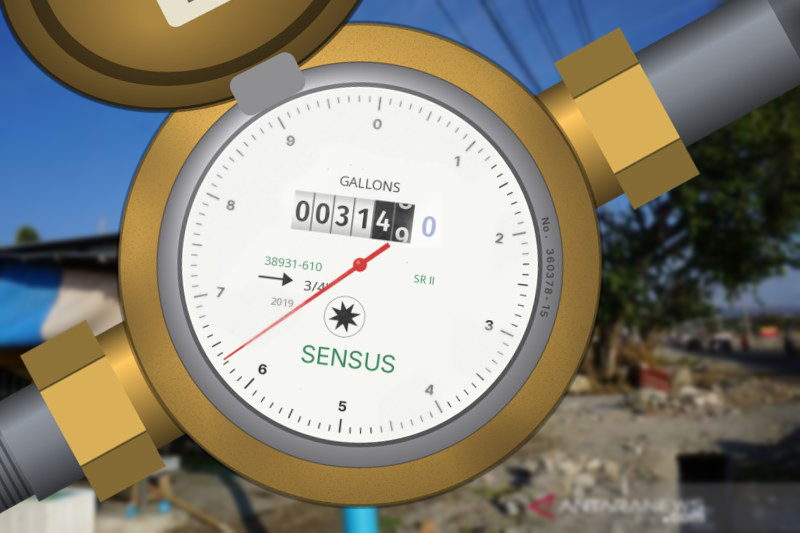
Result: 31486.3,gal
